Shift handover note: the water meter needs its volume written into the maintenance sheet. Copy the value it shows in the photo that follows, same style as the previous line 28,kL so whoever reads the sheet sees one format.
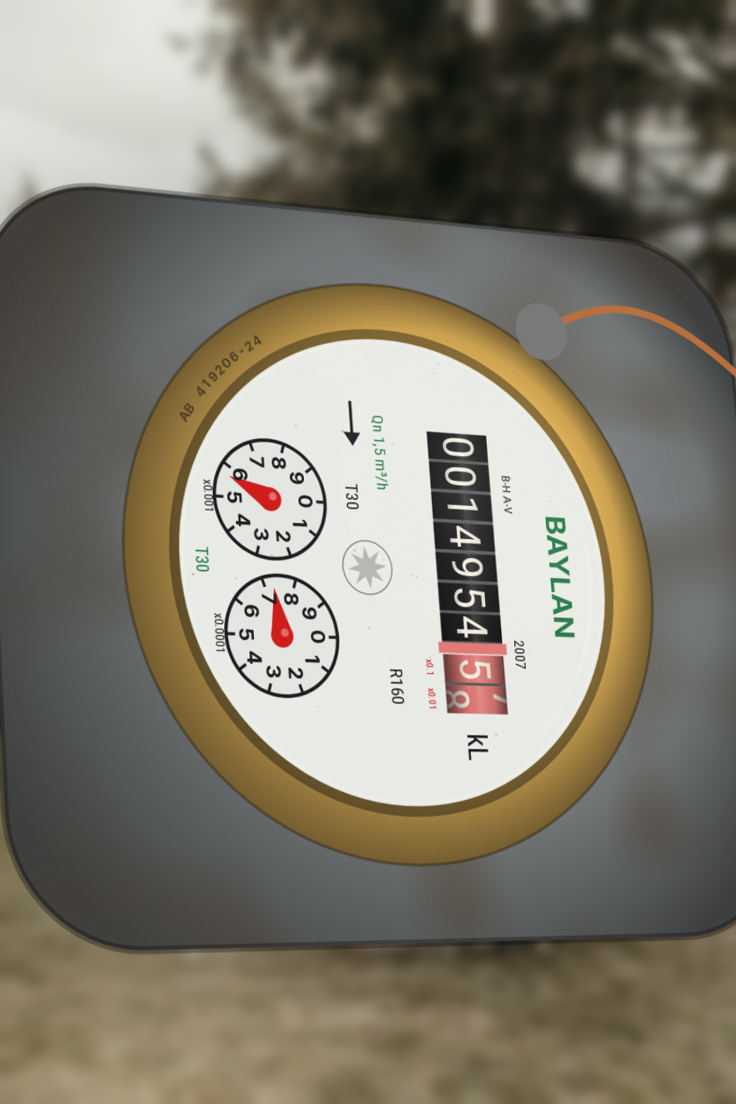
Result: 14954.5757,kL
